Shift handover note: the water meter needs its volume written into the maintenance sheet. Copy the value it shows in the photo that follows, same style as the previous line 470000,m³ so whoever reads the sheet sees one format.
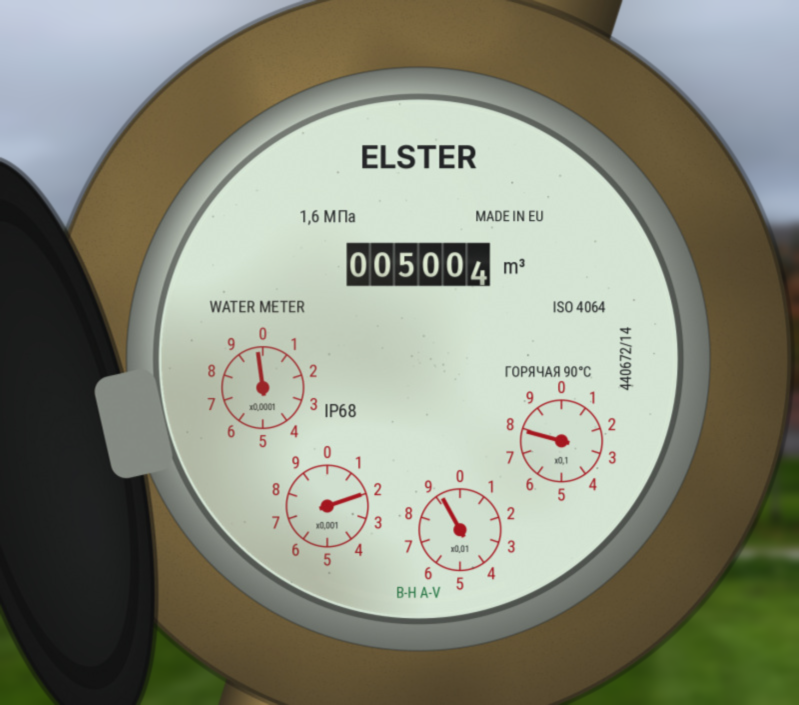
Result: 5003.7919,m³
